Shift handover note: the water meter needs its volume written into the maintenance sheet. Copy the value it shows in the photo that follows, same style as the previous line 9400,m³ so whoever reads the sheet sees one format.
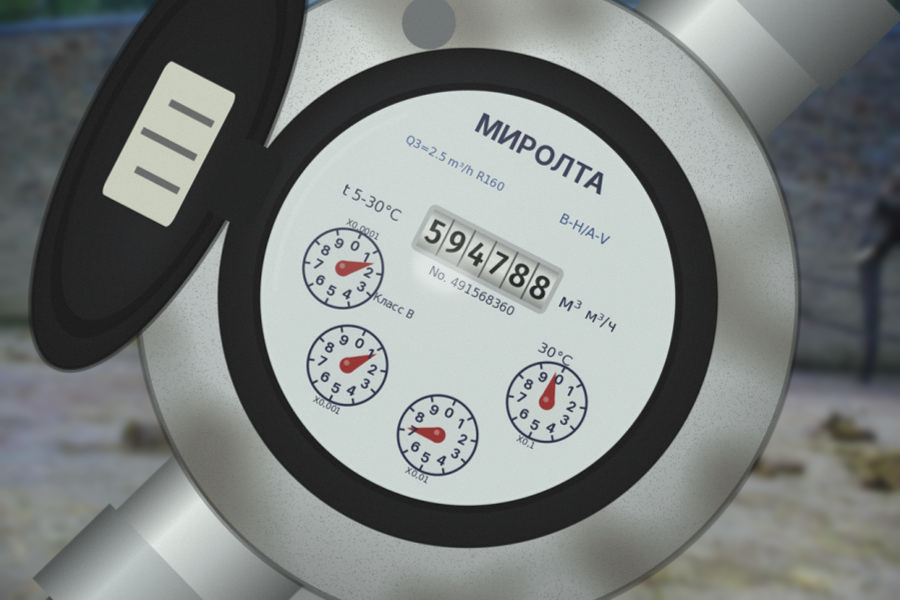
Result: 594787.9711,m³
